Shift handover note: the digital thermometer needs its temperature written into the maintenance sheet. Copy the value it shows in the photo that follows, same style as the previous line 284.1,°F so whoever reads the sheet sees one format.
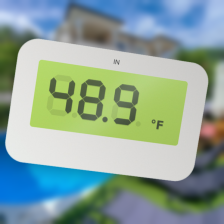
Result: 48.9,°F
